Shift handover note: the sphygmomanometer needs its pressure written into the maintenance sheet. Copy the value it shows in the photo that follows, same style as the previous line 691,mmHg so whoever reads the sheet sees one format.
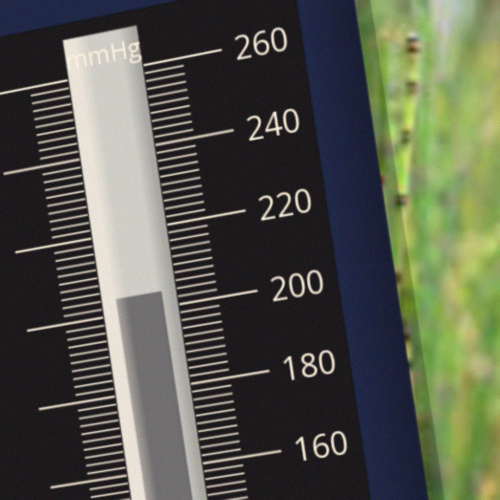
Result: 204,mmHg
